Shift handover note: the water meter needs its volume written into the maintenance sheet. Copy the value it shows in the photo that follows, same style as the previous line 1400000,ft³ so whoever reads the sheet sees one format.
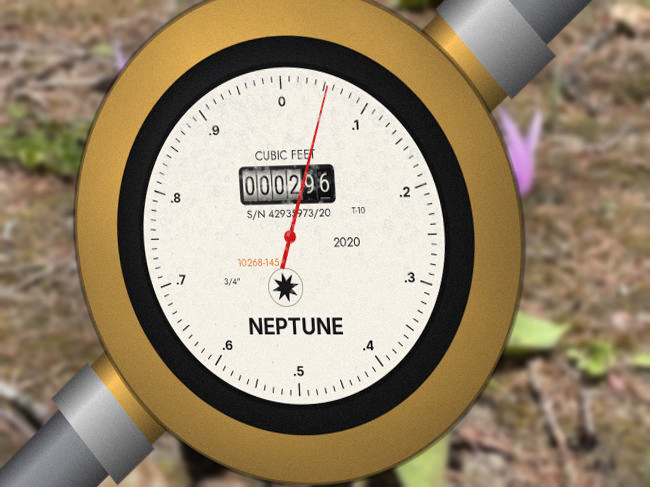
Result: 296.05,ft³
